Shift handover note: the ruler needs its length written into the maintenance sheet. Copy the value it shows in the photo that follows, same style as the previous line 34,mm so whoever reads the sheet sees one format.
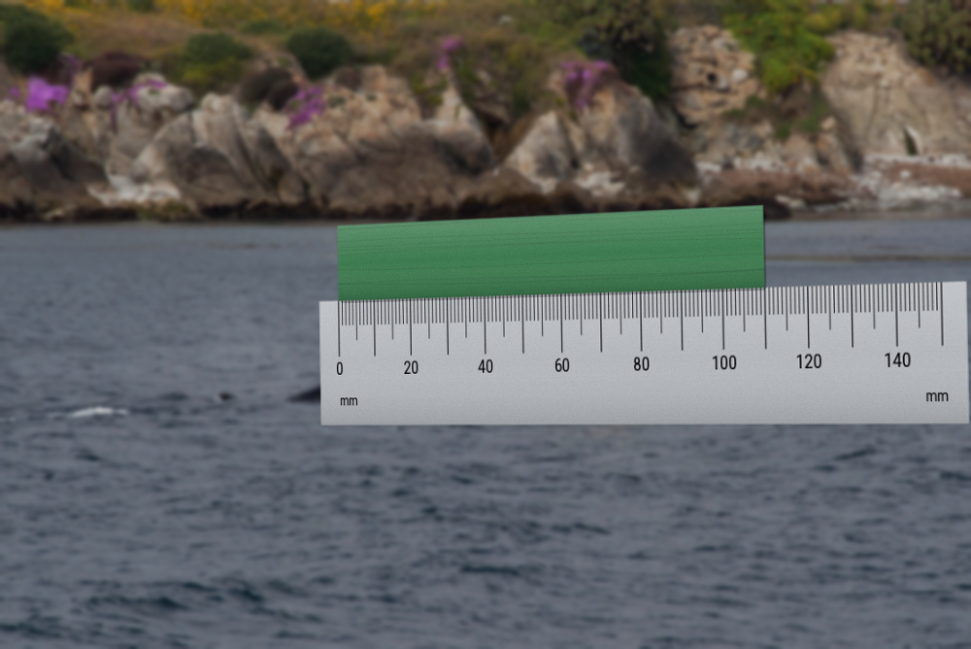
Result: 110,mm
